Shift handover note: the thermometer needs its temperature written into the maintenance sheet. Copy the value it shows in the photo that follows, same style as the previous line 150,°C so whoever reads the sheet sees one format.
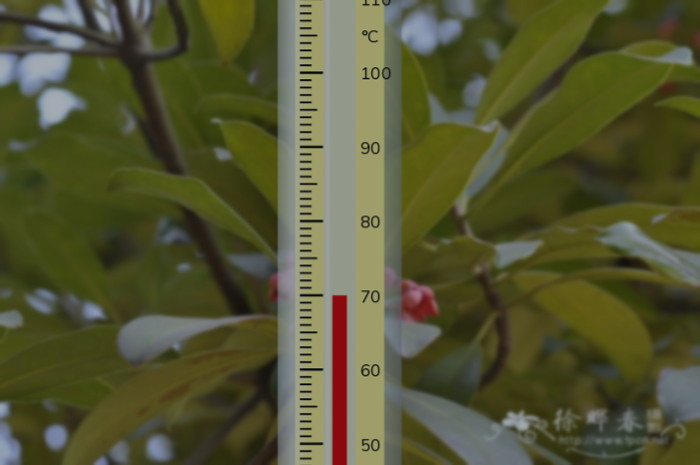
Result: 70,°C
